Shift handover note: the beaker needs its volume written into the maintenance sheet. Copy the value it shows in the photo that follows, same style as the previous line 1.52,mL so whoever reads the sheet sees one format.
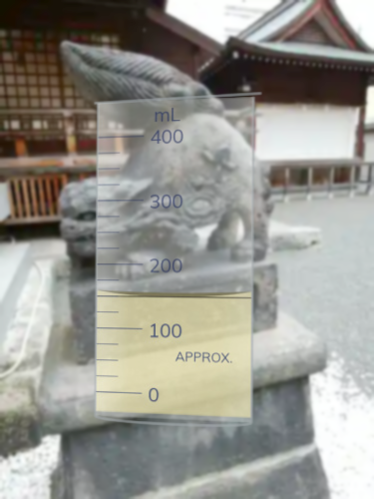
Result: 150,mL
